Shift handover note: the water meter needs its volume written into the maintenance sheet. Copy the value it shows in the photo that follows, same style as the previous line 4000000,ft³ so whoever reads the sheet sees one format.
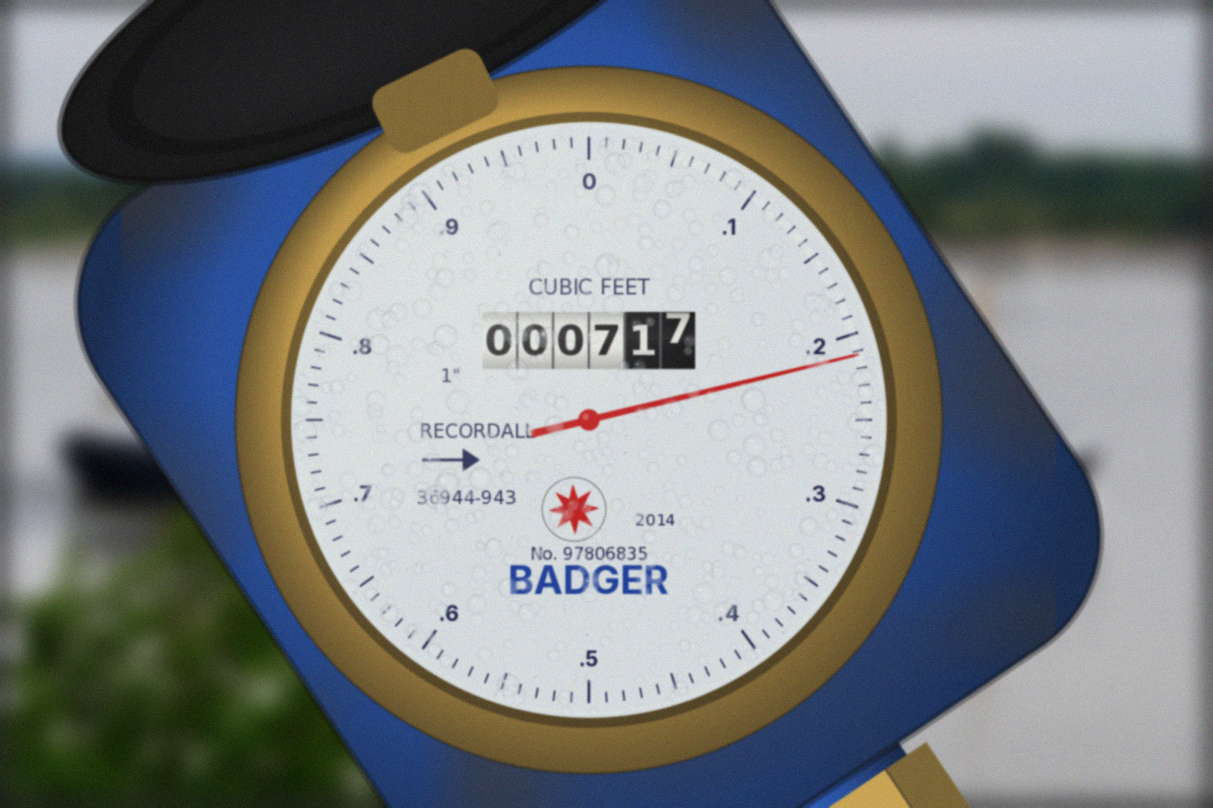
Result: 717.21,ft³
